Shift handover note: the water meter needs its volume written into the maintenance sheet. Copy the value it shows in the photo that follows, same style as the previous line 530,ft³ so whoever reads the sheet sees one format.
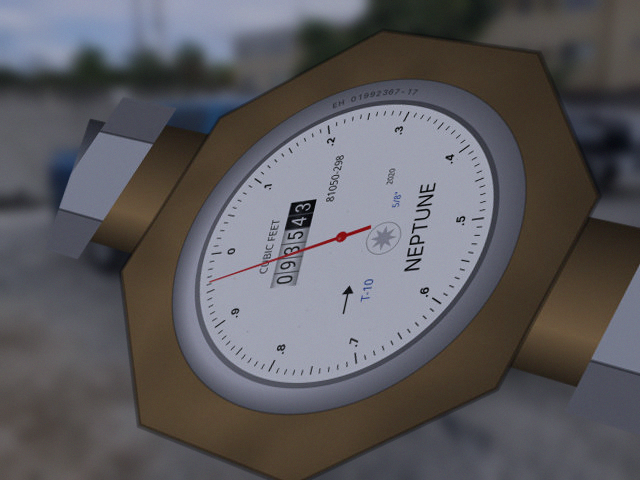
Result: 93542.96,ft³
